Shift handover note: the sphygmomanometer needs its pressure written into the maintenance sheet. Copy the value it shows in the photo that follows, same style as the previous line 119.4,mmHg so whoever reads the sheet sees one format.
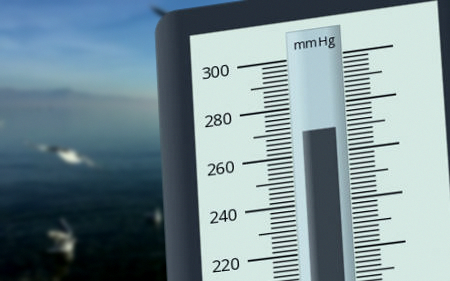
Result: 270,mmHg
